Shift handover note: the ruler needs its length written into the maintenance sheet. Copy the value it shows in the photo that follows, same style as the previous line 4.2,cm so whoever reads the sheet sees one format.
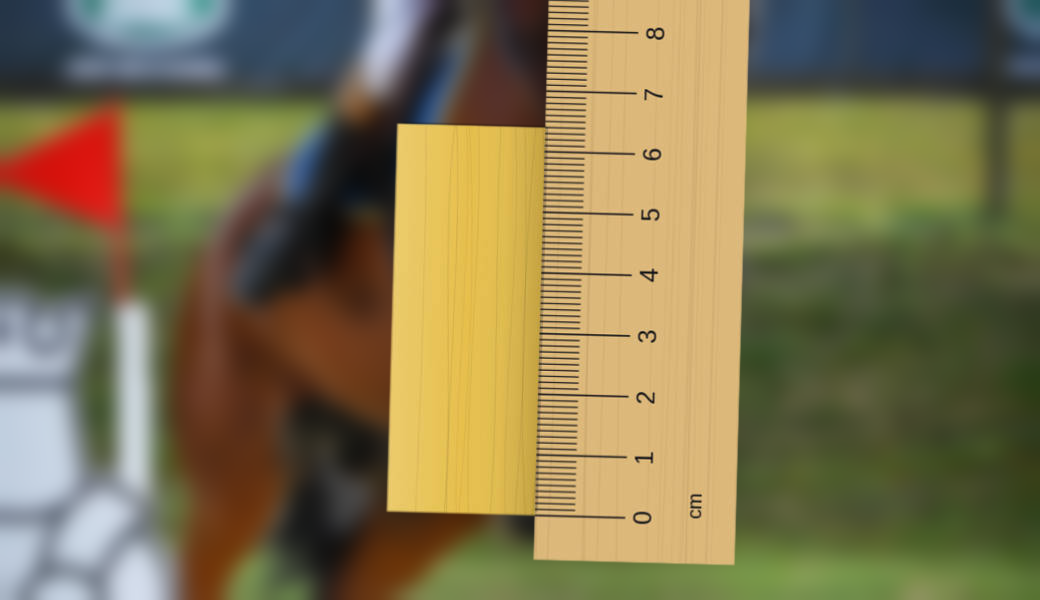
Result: 6.4,cm
